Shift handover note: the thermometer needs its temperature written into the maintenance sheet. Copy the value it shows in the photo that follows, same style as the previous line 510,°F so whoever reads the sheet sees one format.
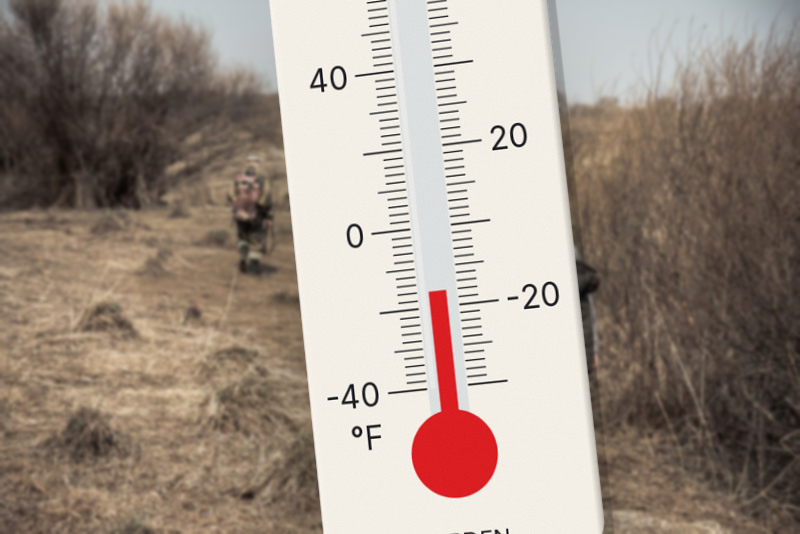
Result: -16,°F
